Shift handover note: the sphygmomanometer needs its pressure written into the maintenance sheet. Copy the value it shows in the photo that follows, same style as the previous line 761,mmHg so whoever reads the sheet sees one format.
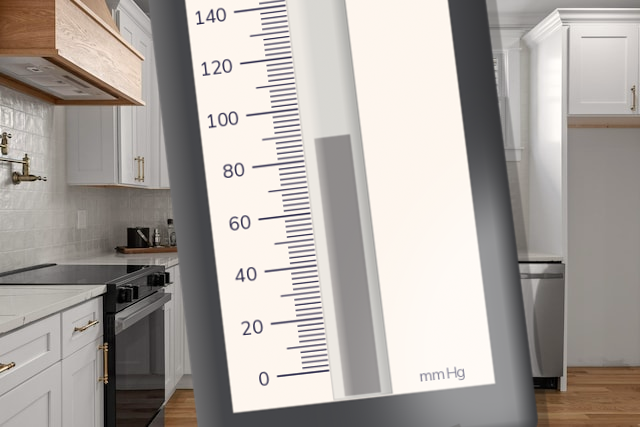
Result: 88,mmHg
